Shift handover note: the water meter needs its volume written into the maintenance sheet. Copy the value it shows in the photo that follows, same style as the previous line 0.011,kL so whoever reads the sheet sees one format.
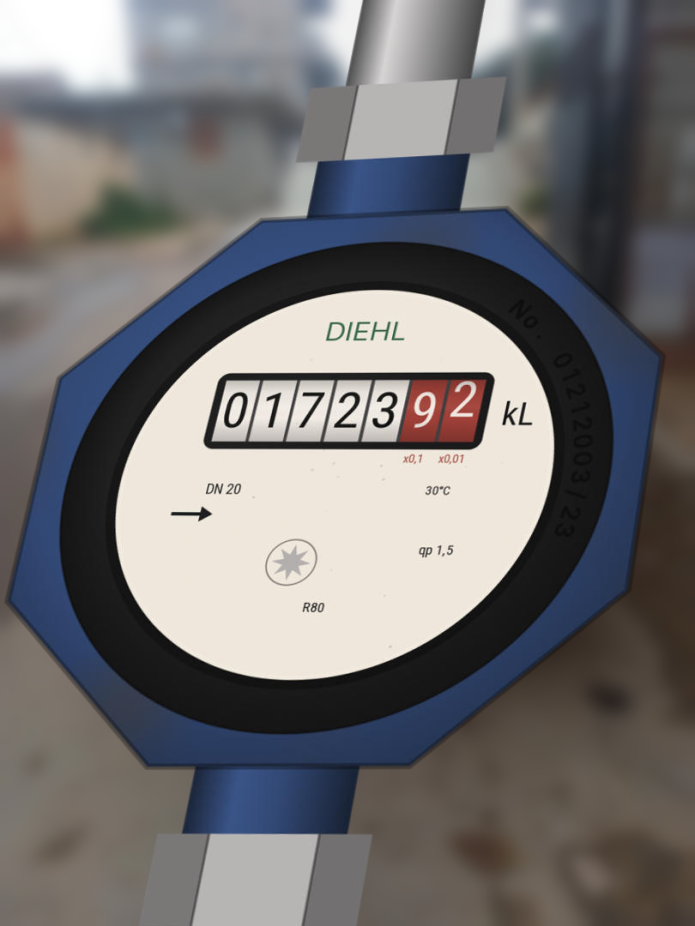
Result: 1723.92,kL
